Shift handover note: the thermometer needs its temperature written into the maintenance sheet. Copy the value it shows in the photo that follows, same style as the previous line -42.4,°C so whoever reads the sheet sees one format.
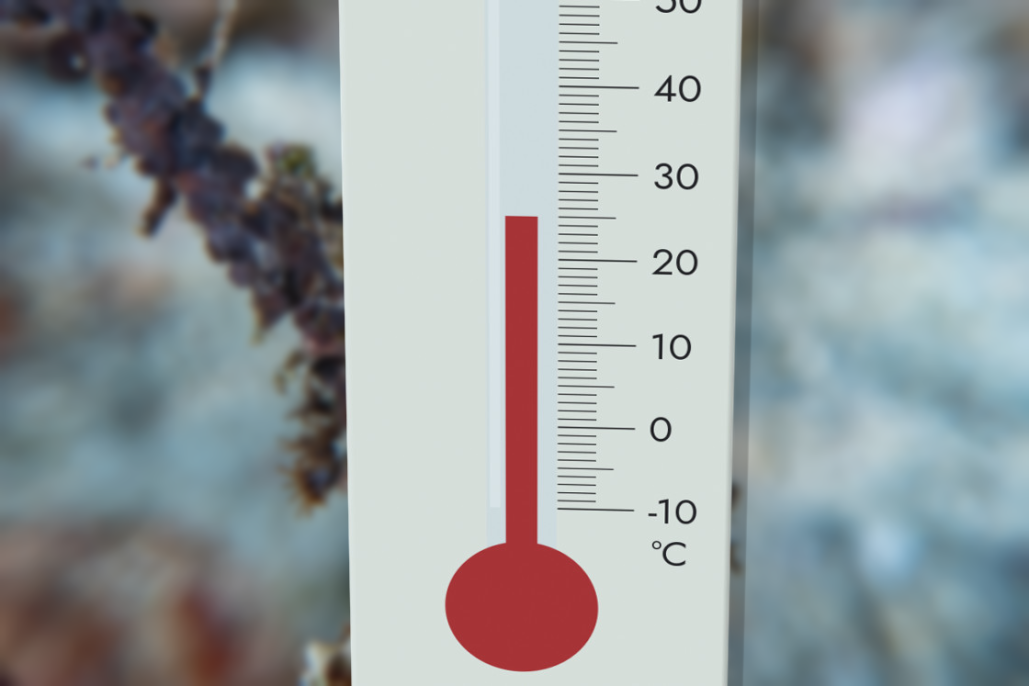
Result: 25,°C
